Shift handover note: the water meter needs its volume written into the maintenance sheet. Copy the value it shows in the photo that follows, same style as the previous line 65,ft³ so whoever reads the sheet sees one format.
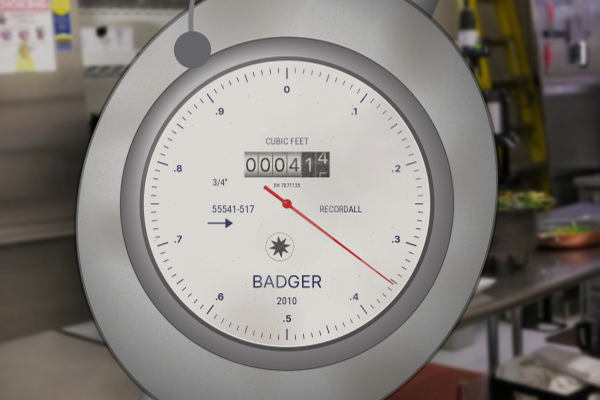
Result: 414.35,ft³
